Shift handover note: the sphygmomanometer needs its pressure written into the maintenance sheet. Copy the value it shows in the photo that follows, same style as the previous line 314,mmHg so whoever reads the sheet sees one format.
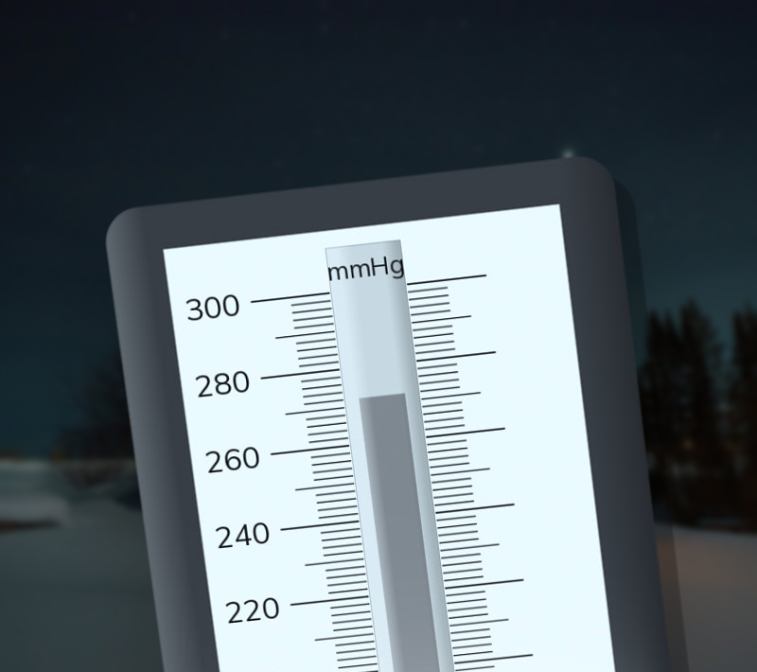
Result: 272,mmHg
